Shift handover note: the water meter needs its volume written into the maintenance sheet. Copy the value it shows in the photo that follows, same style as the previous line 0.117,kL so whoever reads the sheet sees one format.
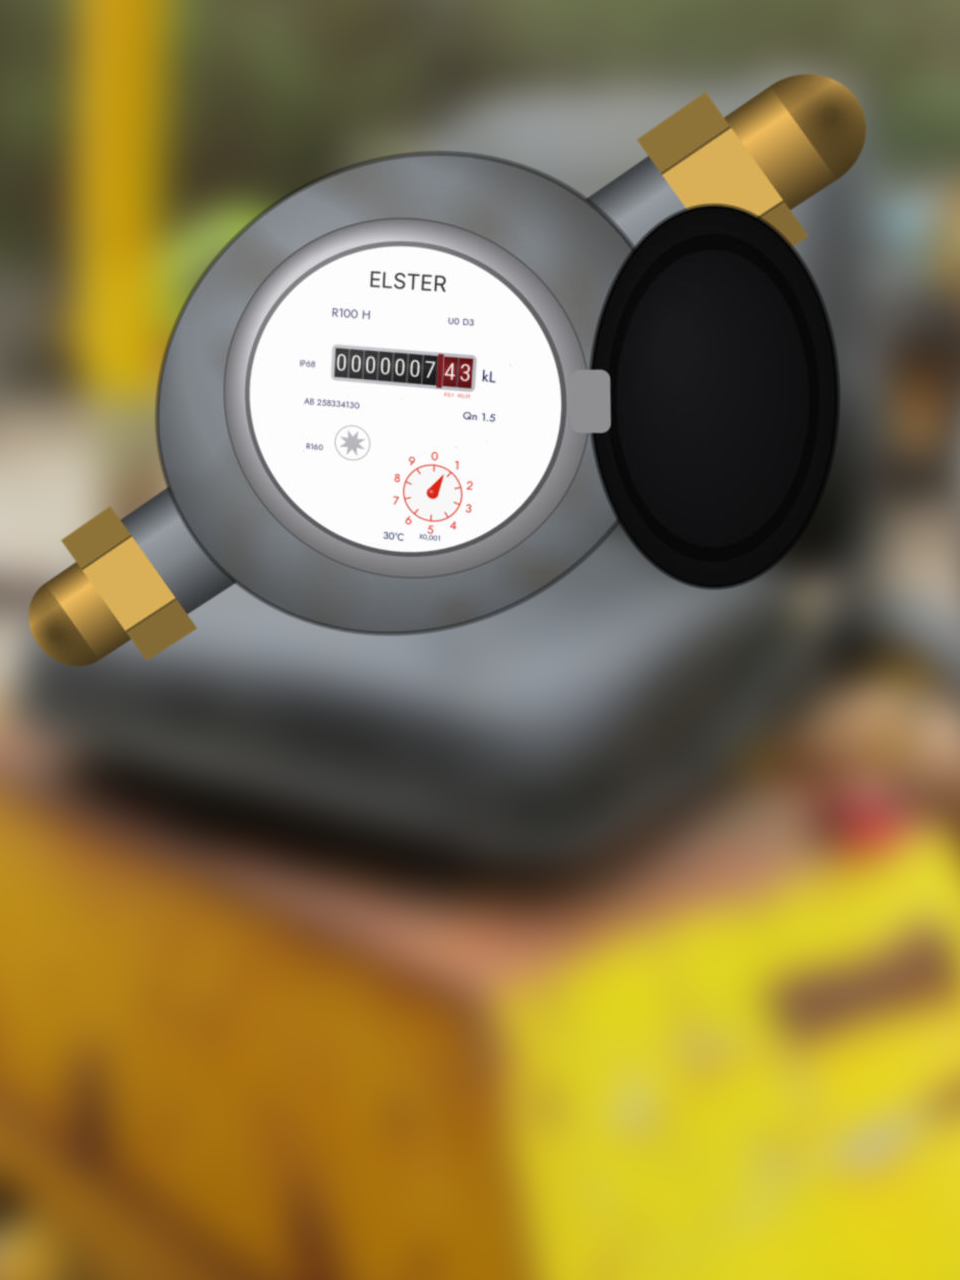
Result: 7.430,kL
